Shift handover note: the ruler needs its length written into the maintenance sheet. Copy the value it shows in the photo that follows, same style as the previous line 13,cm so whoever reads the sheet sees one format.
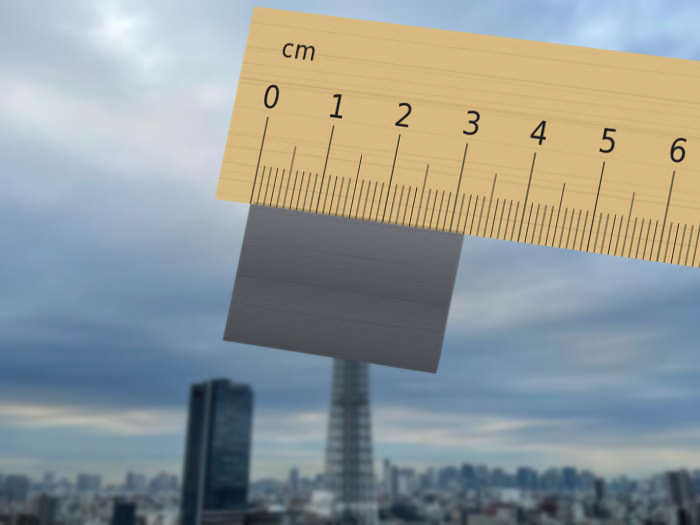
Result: 3.2,cm
